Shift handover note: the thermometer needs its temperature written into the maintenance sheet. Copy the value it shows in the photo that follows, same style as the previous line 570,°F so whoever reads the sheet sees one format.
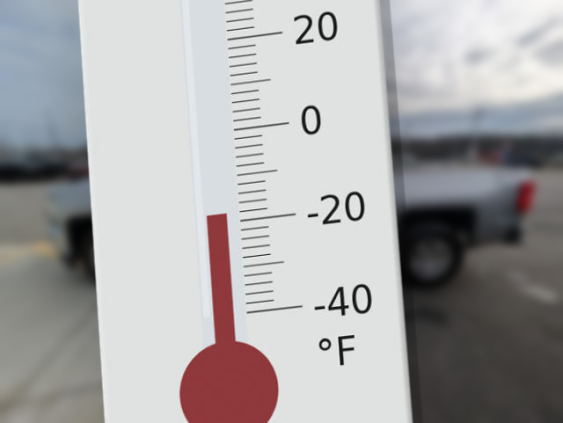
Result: -18,°F
